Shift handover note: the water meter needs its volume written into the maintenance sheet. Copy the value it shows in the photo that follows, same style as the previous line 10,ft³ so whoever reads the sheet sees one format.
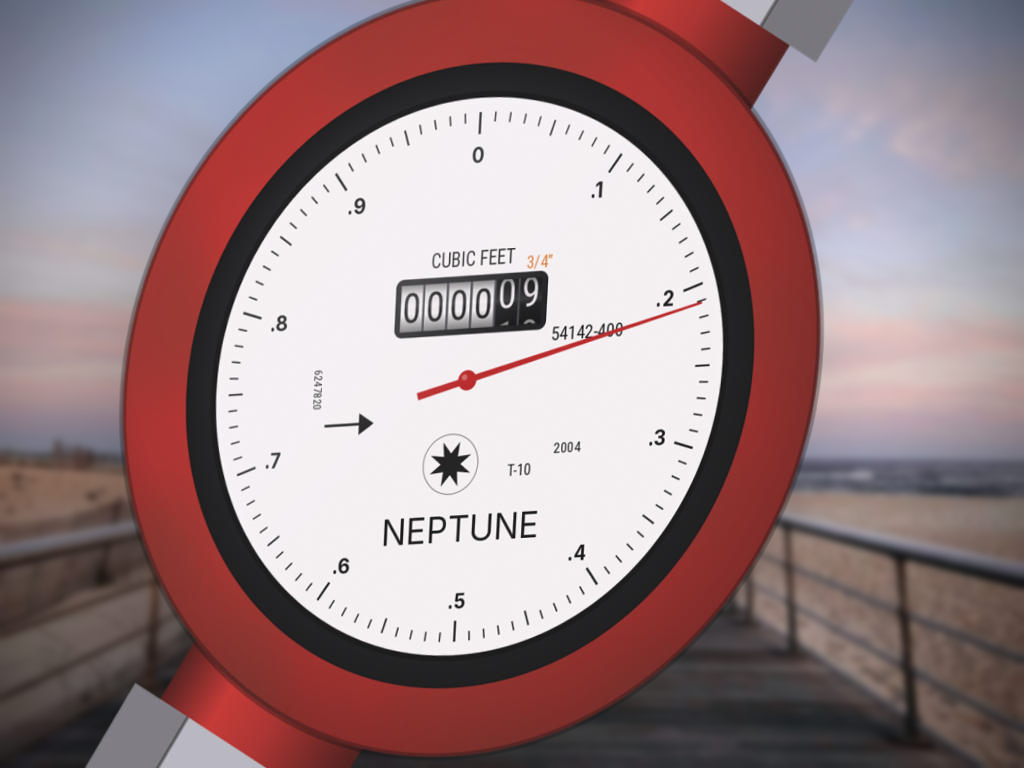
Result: 9.21,ft³
